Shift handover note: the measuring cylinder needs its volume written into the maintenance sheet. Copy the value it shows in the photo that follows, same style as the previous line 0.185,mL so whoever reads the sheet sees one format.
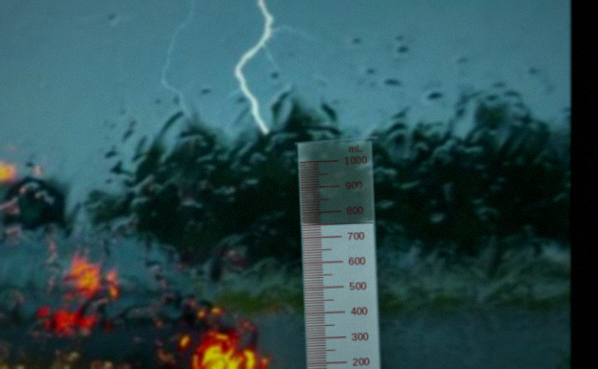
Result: 750,mL
